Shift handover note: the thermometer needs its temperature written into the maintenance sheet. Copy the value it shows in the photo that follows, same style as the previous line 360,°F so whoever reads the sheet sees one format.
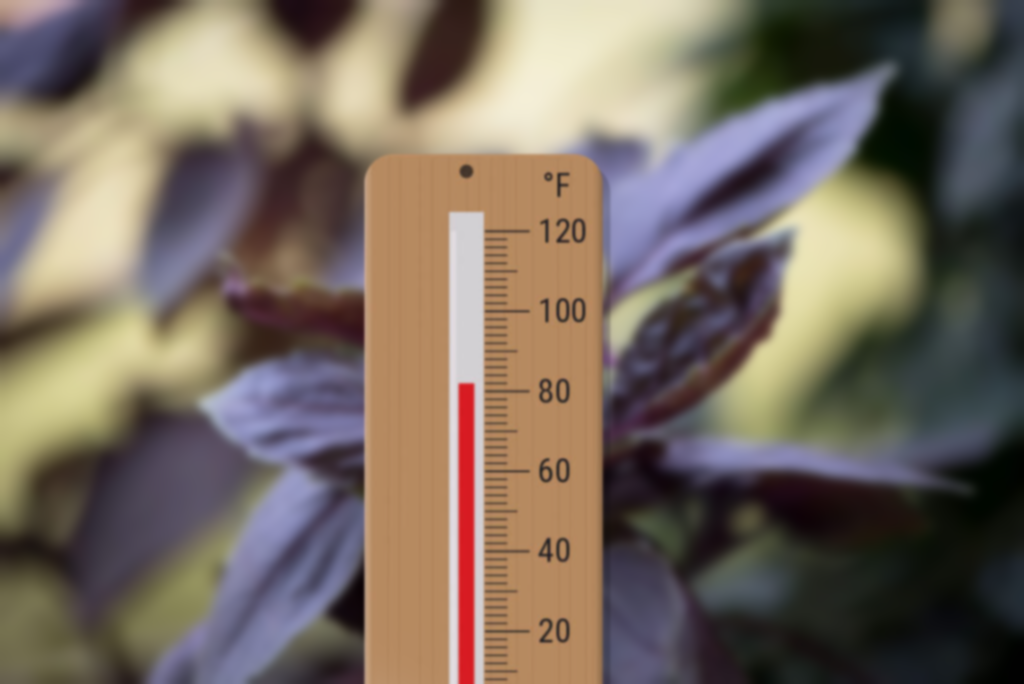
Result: 82,°F
